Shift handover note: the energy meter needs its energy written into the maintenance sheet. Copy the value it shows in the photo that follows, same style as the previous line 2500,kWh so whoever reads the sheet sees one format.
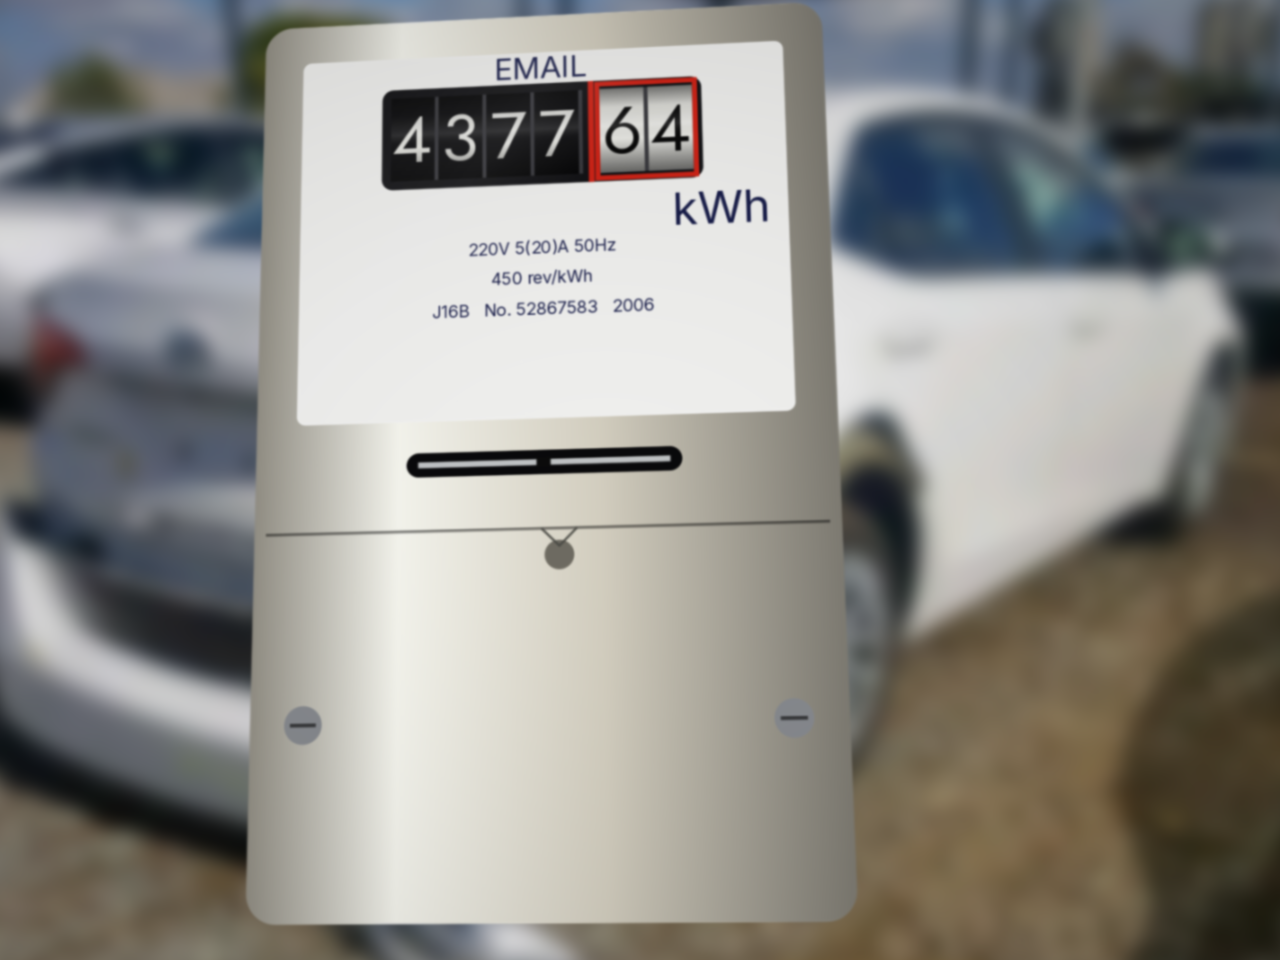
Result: 4377.64,kWh
